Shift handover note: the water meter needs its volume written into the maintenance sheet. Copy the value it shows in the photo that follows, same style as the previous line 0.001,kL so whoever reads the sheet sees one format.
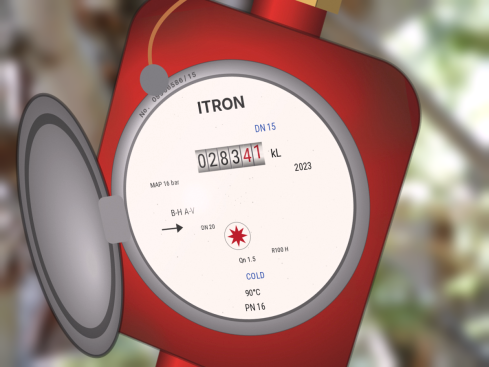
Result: 283.41,kL
